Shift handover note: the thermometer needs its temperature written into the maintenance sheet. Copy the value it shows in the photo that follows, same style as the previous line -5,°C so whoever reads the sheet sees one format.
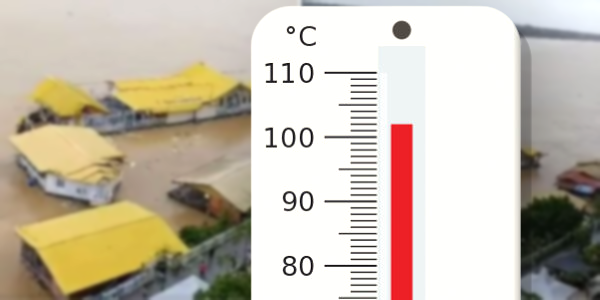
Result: 102,°C
